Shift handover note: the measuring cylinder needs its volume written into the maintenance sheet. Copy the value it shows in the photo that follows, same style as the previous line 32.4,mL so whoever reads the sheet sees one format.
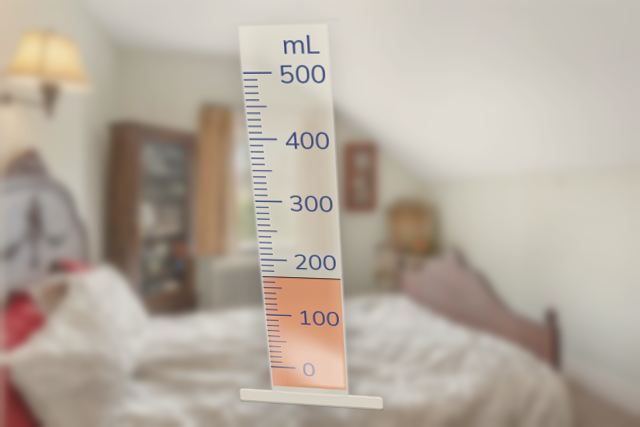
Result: 170,mL
